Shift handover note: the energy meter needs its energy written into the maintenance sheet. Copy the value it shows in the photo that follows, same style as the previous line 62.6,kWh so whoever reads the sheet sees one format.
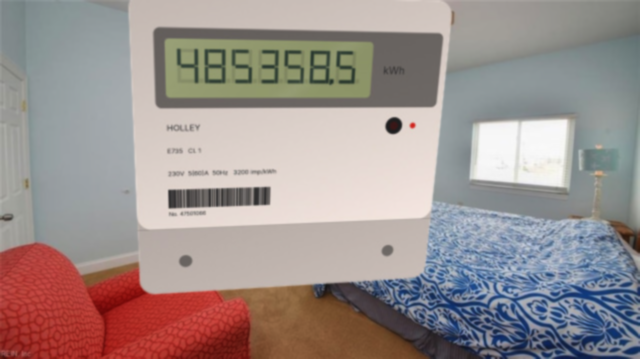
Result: 485358.5,kWh
